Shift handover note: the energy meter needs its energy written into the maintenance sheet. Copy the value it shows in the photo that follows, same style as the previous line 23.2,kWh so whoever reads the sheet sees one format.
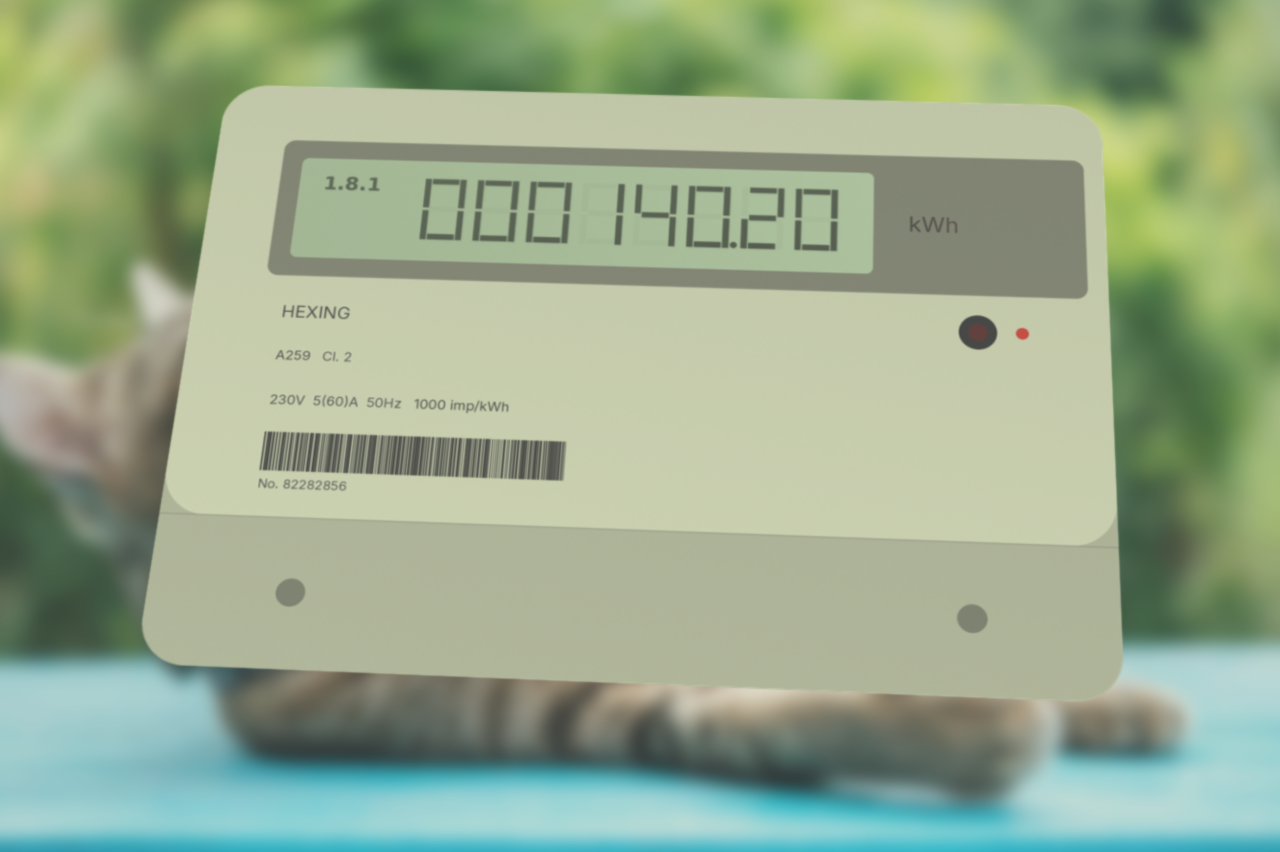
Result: 140.20,kWh
